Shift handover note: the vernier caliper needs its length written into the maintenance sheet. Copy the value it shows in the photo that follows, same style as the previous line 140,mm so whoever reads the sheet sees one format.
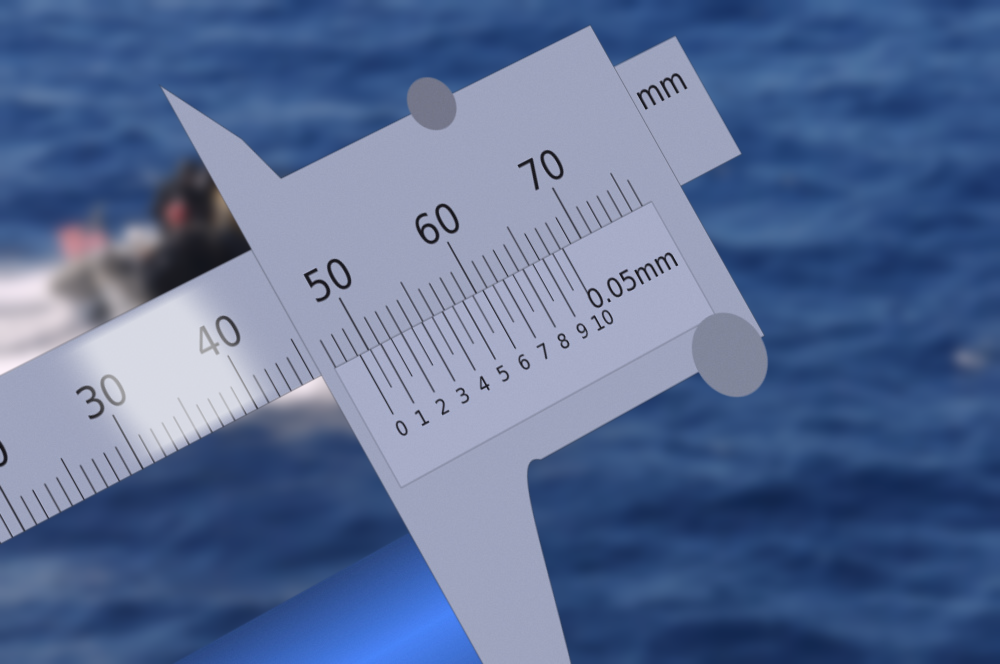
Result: 49.2,mm
